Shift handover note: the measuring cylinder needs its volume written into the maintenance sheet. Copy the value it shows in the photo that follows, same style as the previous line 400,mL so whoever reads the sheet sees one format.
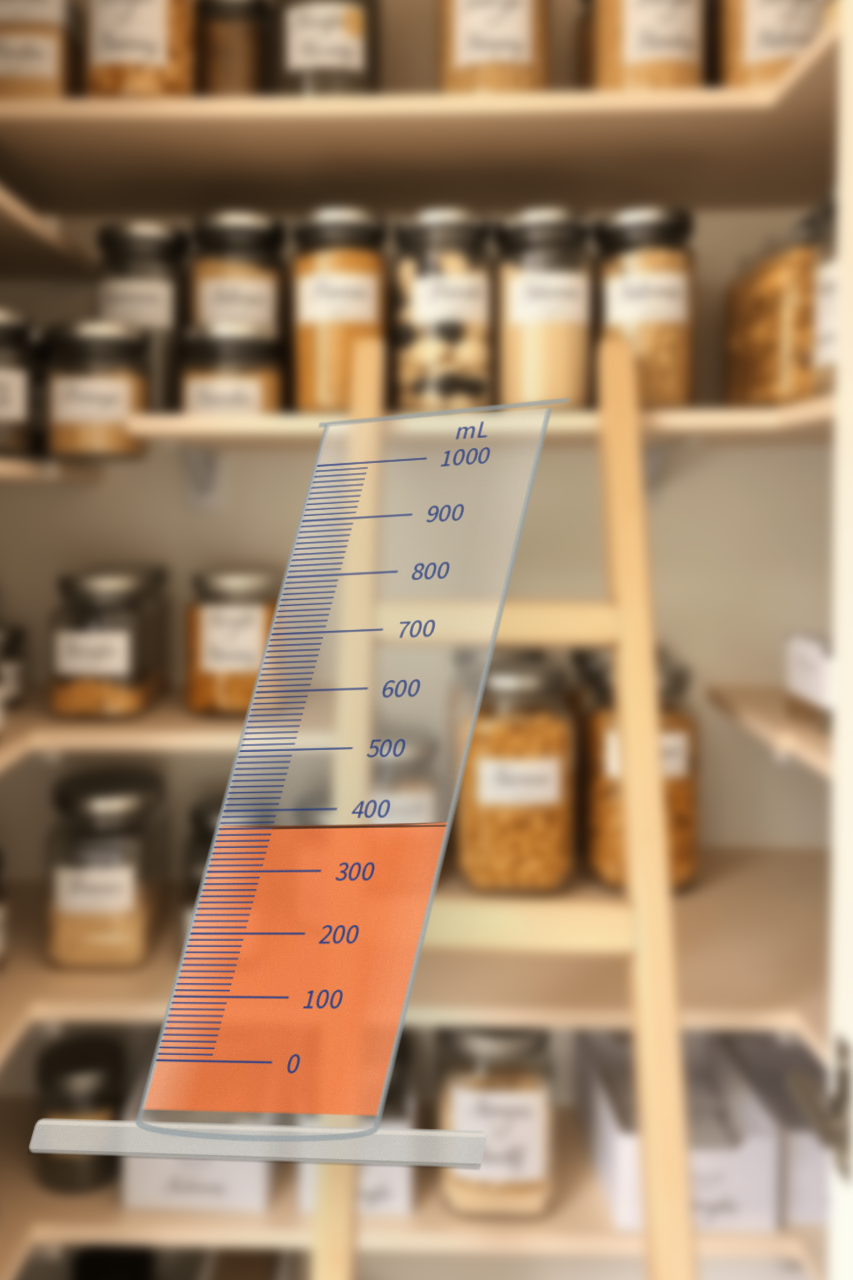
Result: 370,mL
